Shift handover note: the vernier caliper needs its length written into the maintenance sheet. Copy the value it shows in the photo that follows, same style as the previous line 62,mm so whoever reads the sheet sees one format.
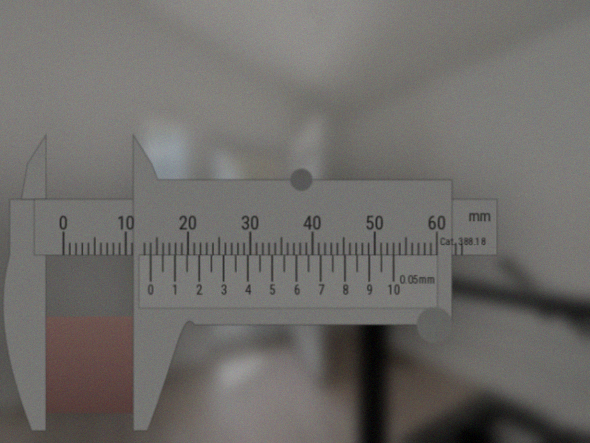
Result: 14.0,mm
